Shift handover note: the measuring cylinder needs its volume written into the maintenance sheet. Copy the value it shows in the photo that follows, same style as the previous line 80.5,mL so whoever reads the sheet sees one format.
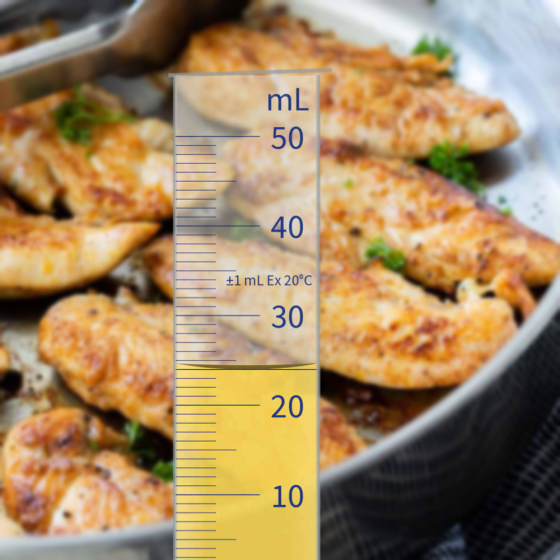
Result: 24,mL
